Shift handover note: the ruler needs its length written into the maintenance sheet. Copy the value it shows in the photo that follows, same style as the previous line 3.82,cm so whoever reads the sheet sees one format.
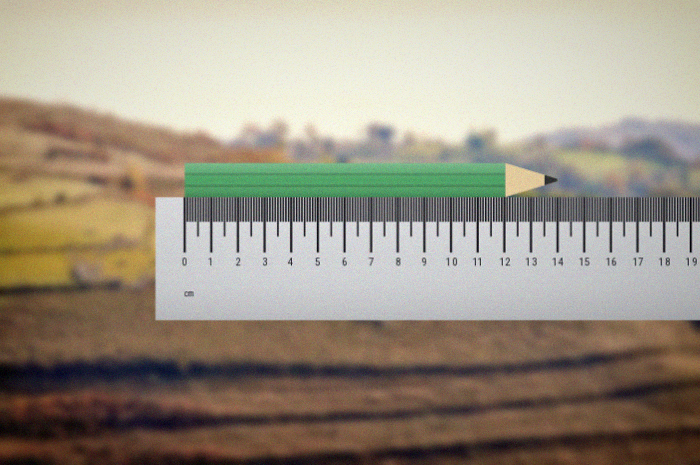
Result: 14,cm
